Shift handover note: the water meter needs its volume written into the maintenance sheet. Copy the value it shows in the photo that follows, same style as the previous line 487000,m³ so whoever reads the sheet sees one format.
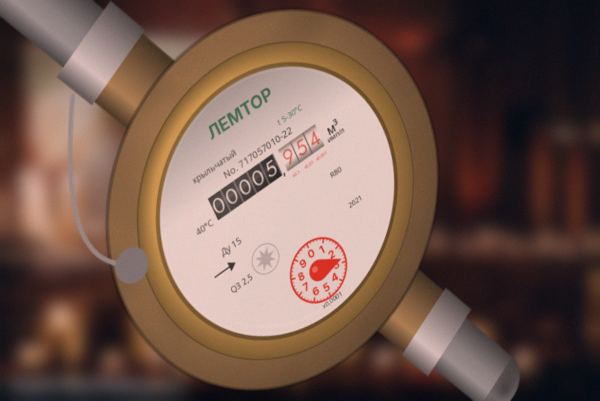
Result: 5.9542,m³
